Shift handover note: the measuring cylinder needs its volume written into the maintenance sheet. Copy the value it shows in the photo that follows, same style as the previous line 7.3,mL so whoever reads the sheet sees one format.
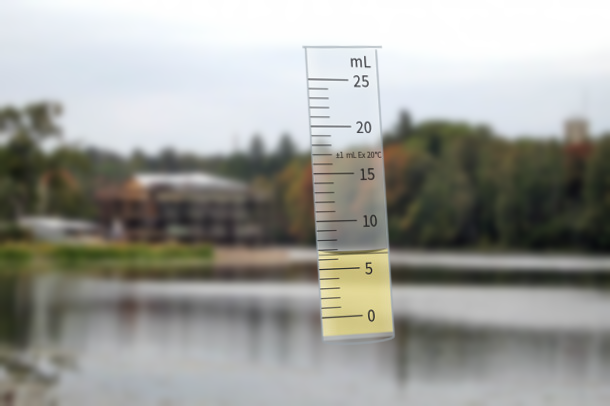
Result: 6.5,mL
